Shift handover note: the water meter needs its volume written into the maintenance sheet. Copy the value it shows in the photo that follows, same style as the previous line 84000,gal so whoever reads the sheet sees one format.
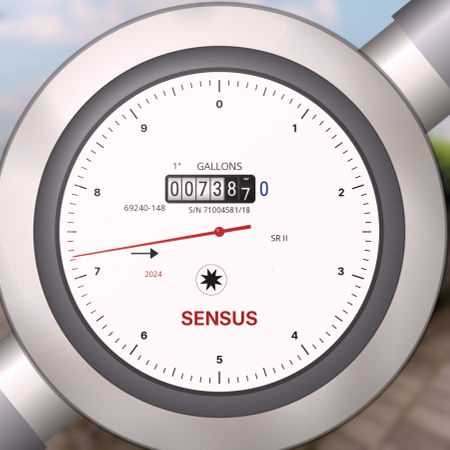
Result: 73867.2,gal
